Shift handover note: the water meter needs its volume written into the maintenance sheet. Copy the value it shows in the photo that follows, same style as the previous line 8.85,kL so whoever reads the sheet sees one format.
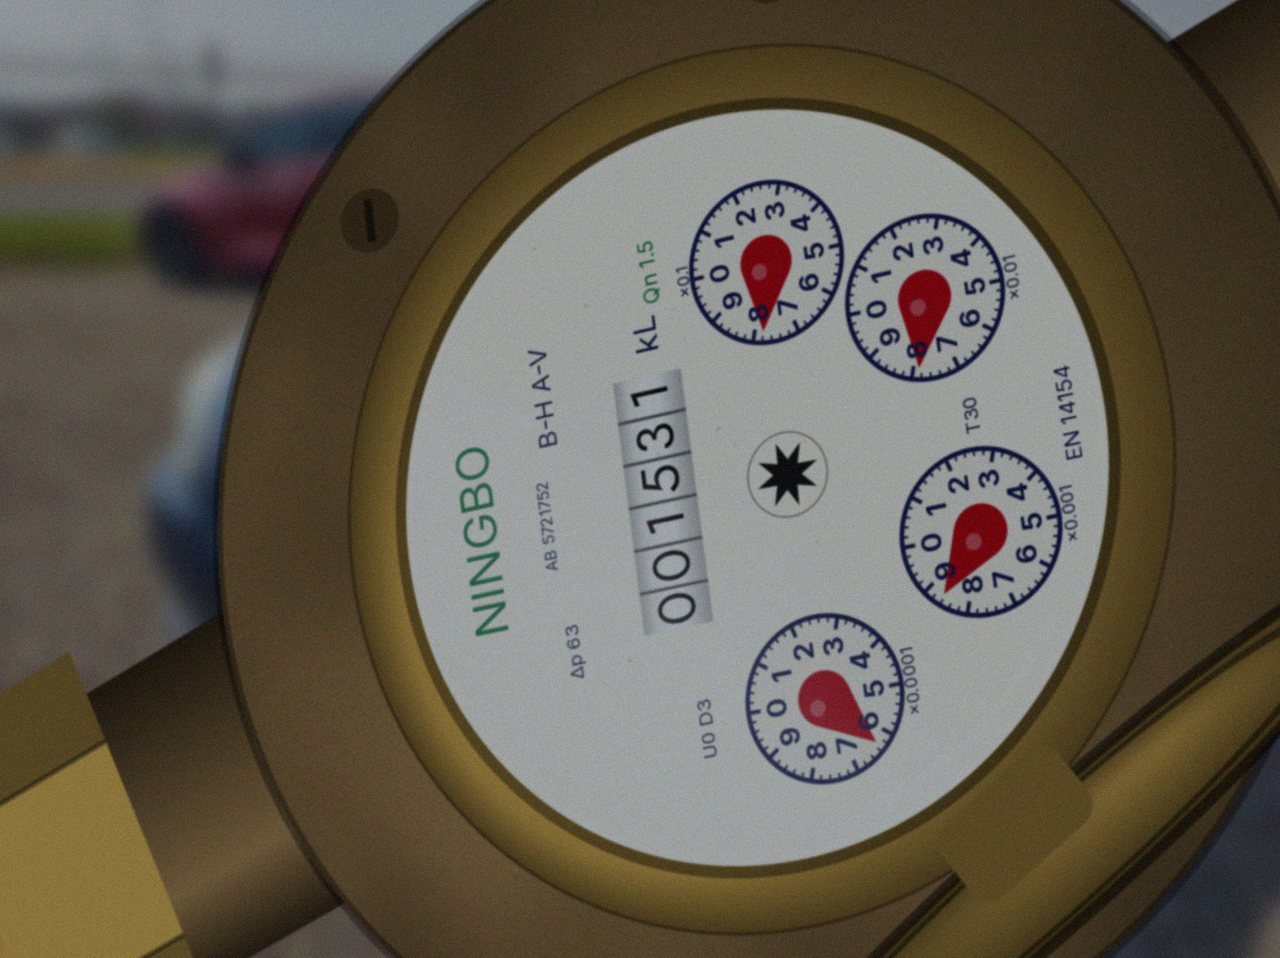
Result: 1531.7786,kL
